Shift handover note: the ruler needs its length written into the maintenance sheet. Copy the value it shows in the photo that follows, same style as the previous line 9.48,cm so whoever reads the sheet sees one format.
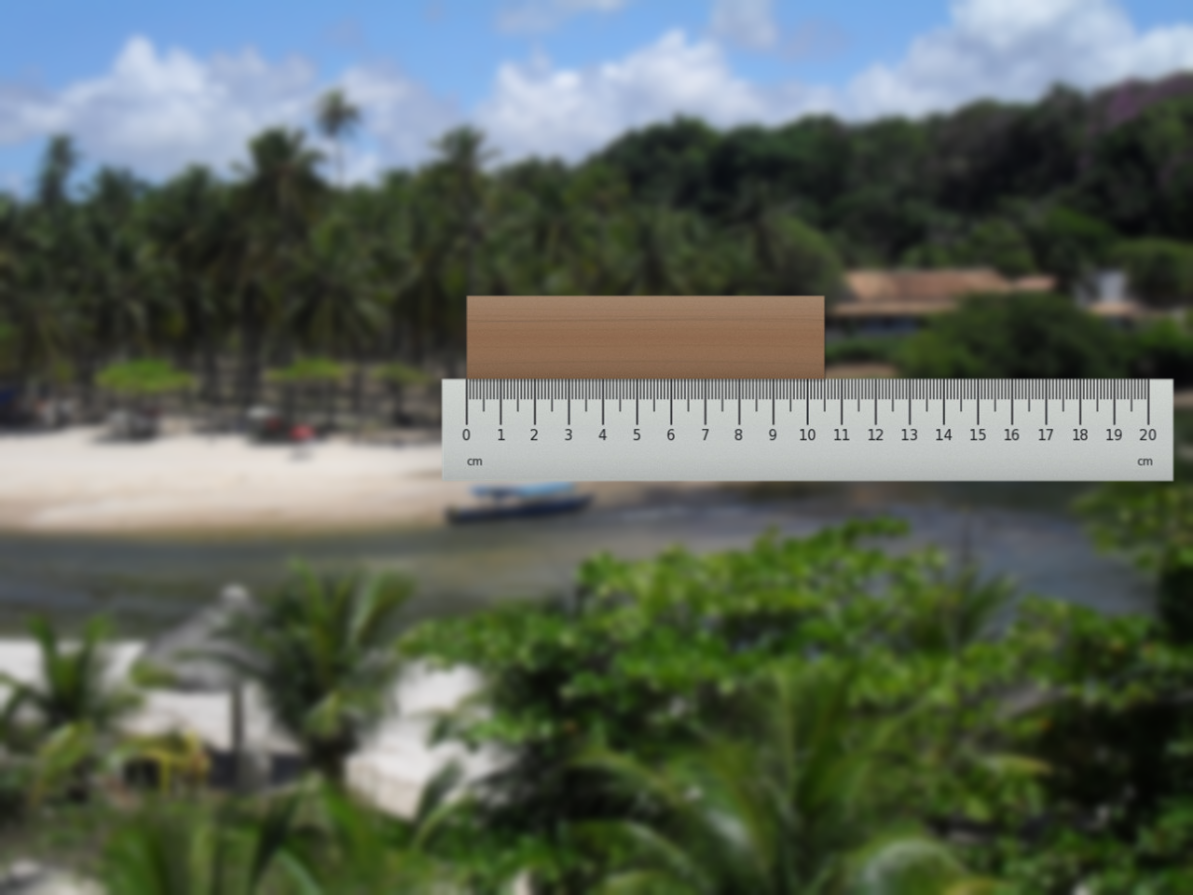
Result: 10.5,cm
